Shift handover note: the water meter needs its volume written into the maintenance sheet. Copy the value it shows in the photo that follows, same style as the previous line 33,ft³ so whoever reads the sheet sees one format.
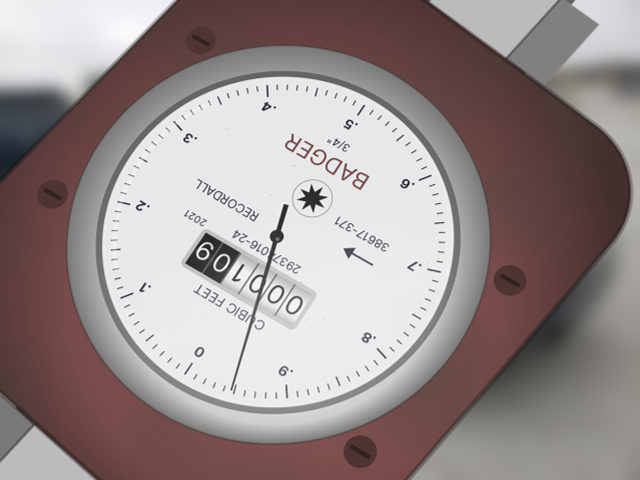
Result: 108.95,ft³
